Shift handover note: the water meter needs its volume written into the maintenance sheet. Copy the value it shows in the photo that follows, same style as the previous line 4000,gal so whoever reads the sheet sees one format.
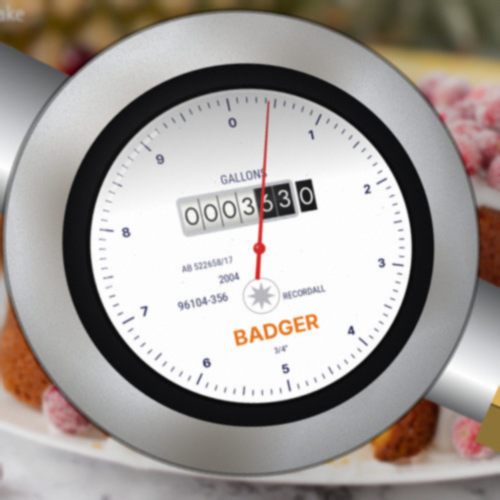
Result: 3630.4,gal
